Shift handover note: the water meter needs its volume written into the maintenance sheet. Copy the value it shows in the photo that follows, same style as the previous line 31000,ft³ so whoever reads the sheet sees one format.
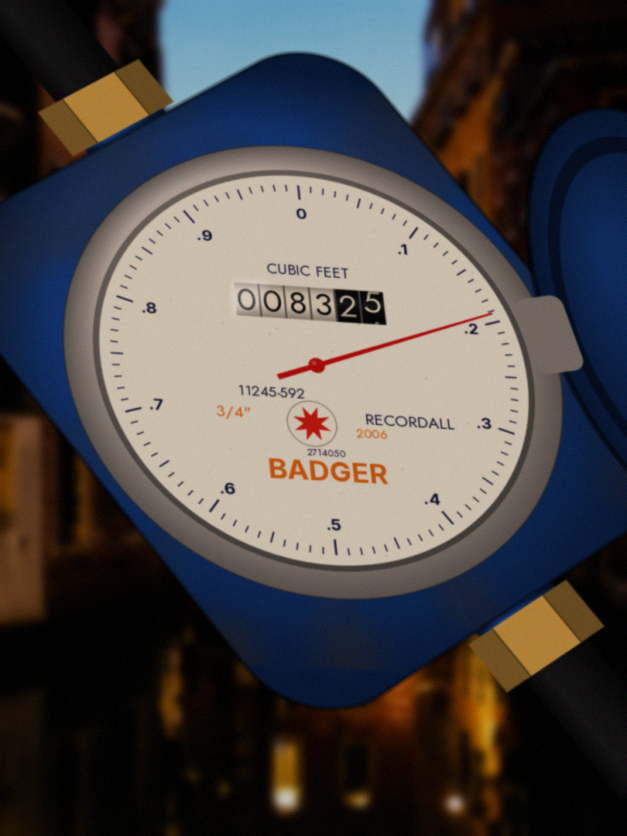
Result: 8325.19,ft³
